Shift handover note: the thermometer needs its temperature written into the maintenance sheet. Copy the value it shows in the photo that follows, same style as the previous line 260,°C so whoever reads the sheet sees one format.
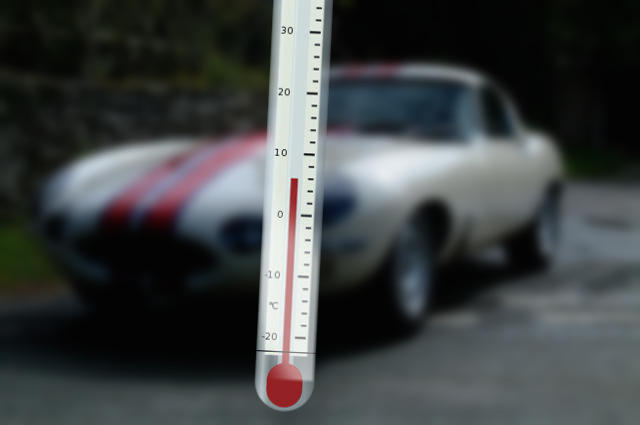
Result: 6,°C
